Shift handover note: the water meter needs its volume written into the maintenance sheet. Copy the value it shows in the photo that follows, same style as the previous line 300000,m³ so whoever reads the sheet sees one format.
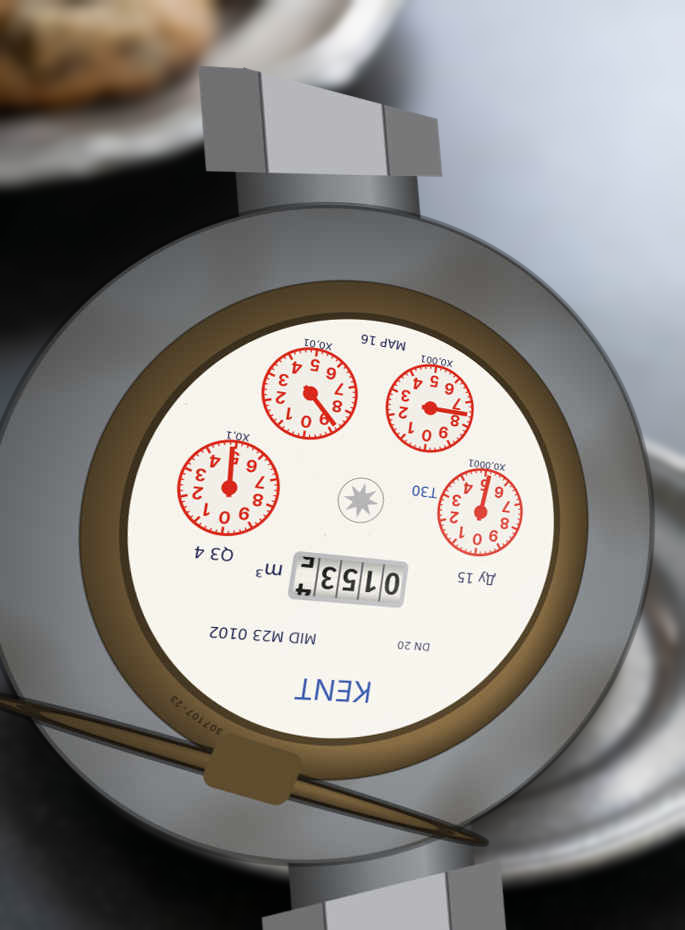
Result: 1534.4875,m³
